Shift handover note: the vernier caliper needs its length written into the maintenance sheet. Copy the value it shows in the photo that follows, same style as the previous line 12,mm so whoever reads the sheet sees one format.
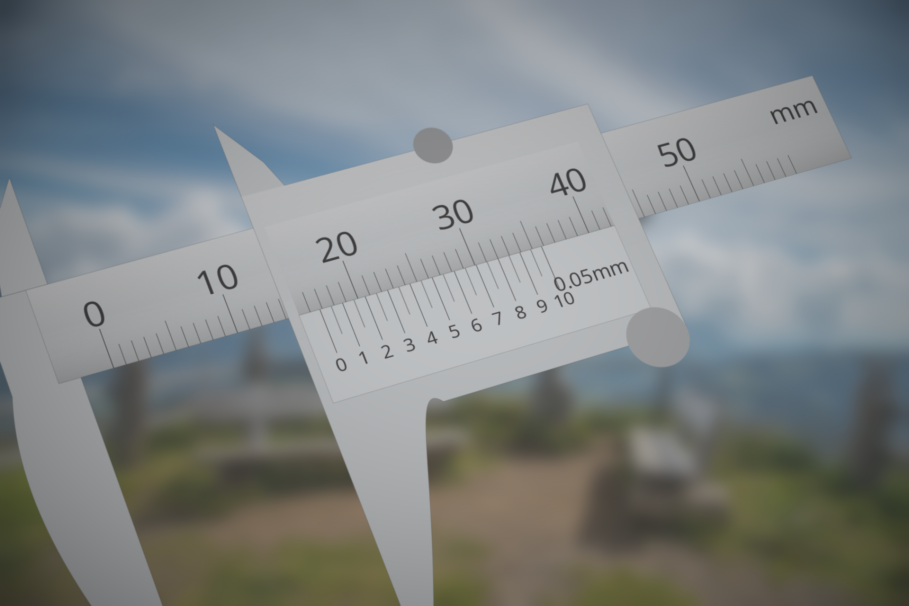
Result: 16.8,mm
